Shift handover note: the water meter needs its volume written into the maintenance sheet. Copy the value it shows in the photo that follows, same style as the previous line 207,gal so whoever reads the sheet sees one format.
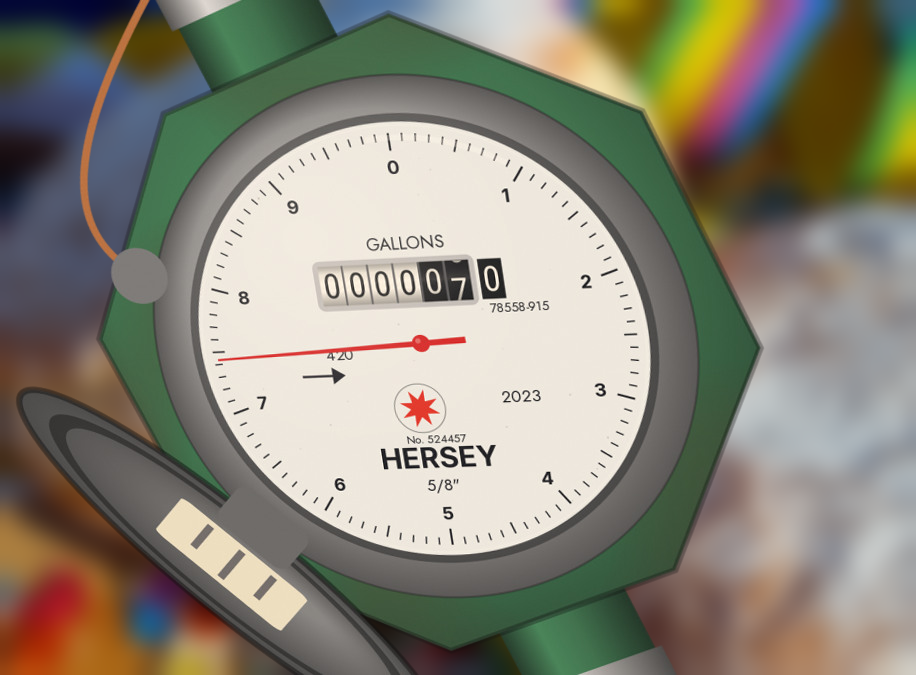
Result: 67.4,gal
